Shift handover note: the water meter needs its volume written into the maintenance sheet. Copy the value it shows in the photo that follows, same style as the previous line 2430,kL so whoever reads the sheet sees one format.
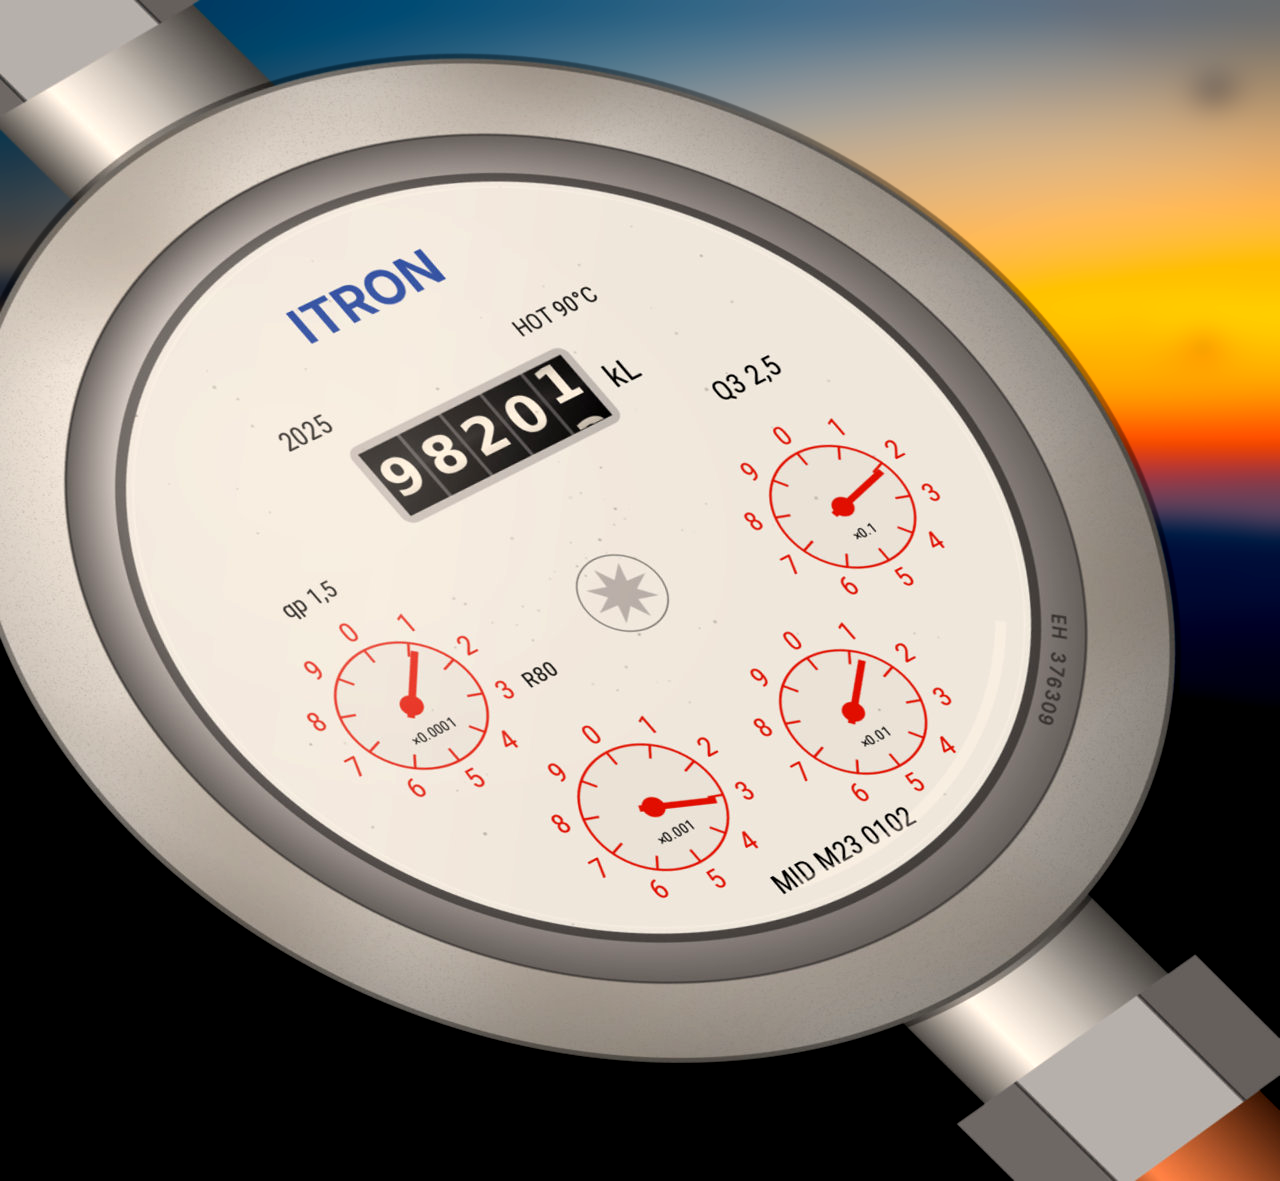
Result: 98201.2131,kL
